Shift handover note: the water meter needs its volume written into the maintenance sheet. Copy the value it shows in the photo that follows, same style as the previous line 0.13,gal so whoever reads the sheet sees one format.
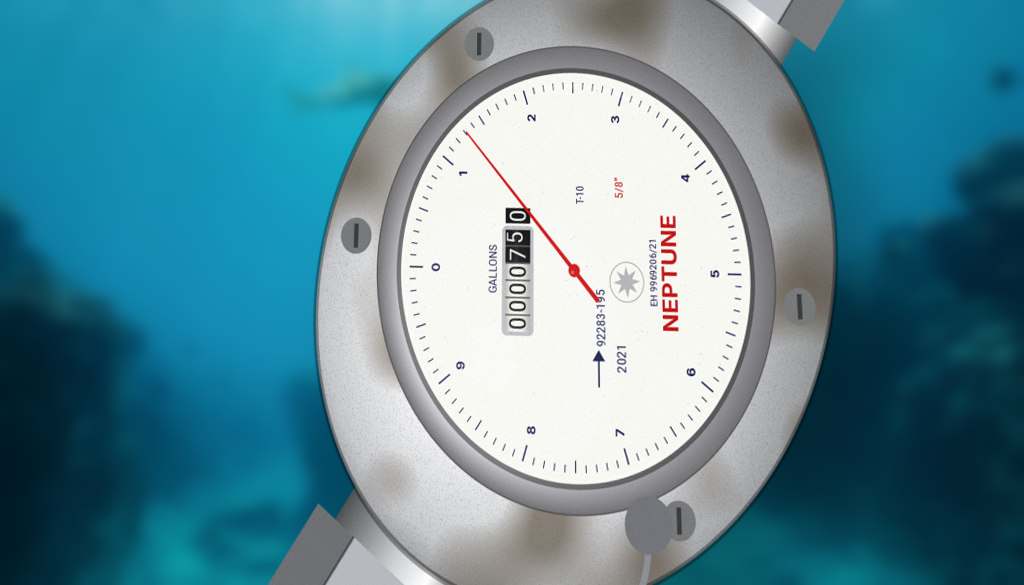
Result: 751.3,gal
